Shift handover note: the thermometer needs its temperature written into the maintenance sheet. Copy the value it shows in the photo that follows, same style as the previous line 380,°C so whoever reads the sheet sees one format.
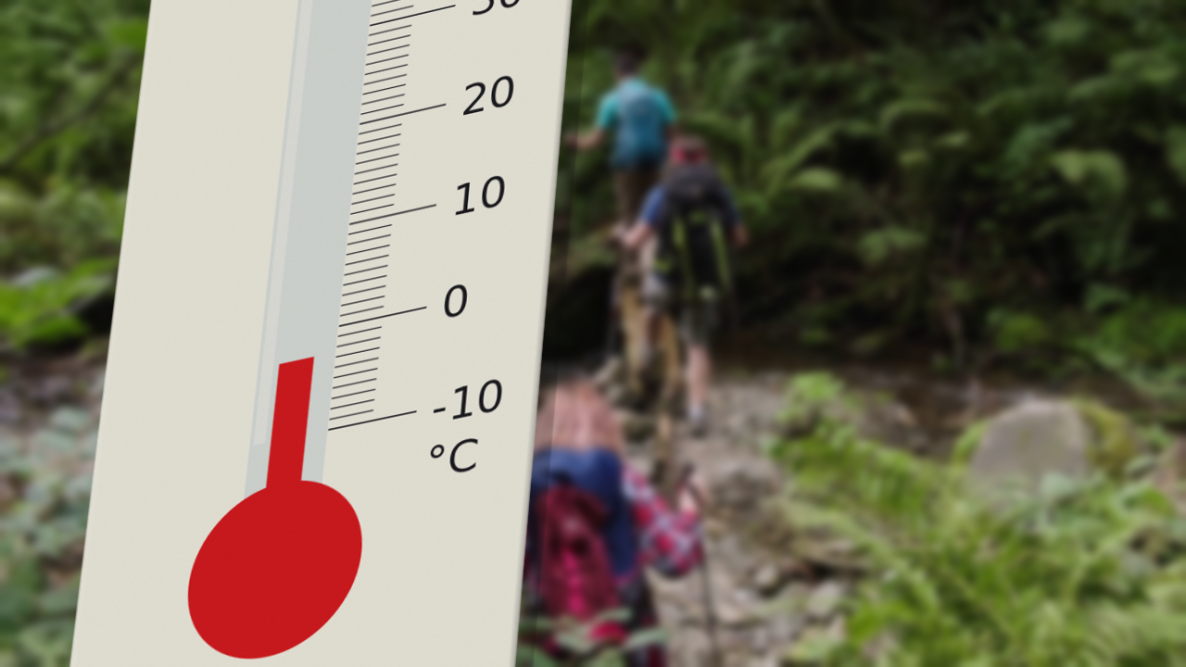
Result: -2.5,°C
